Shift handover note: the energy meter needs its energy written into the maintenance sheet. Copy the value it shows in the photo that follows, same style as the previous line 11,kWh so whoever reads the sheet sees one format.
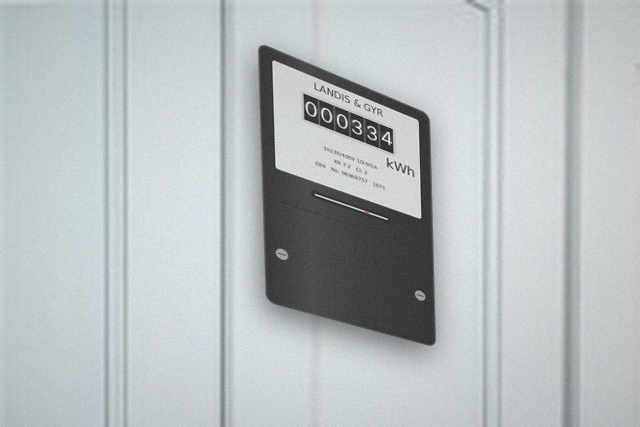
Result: 334,kWh
